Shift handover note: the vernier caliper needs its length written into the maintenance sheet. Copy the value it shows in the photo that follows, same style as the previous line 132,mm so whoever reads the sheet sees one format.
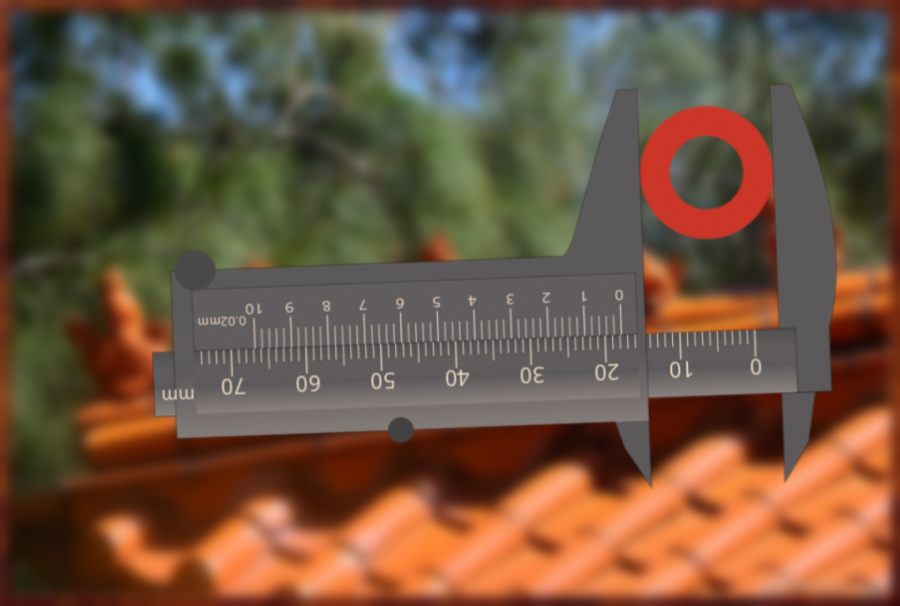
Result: 17.8,mm
